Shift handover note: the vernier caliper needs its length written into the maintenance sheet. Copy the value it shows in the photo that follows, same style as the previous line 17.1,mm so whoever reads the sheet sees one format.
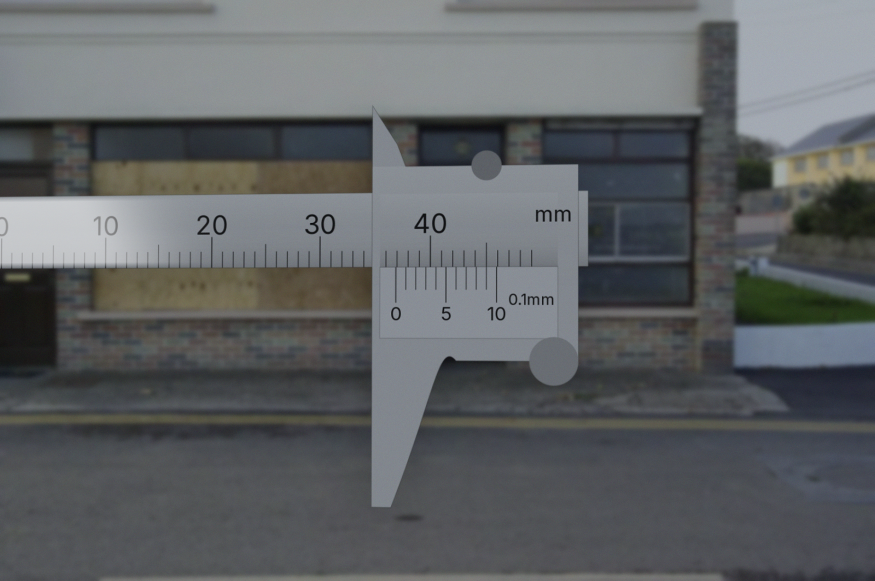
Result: 36.9,mm
